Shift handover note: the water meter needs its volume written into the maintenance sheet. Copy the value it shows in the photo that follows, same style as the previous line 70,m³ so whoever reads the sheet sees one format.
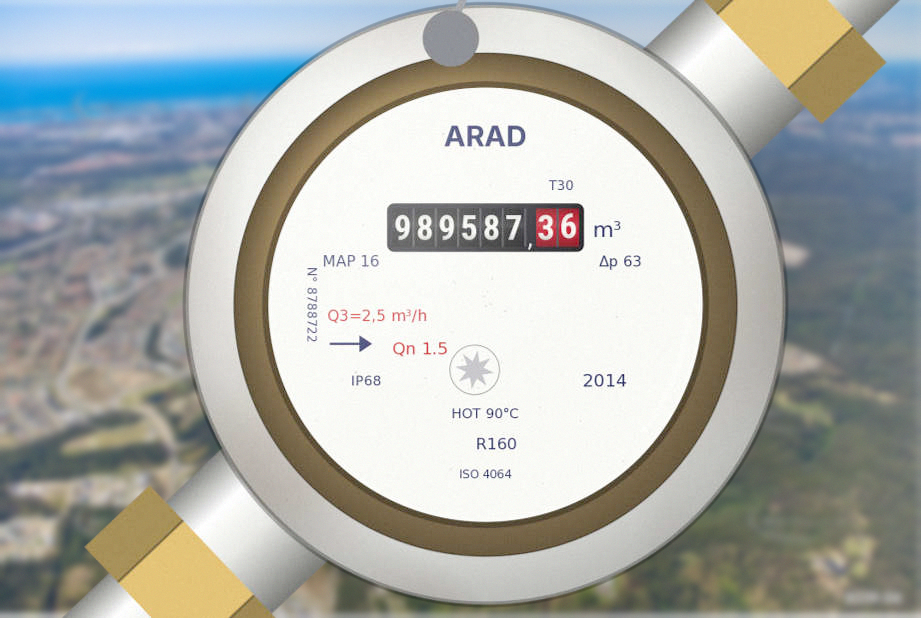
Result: 989587.36,m³
